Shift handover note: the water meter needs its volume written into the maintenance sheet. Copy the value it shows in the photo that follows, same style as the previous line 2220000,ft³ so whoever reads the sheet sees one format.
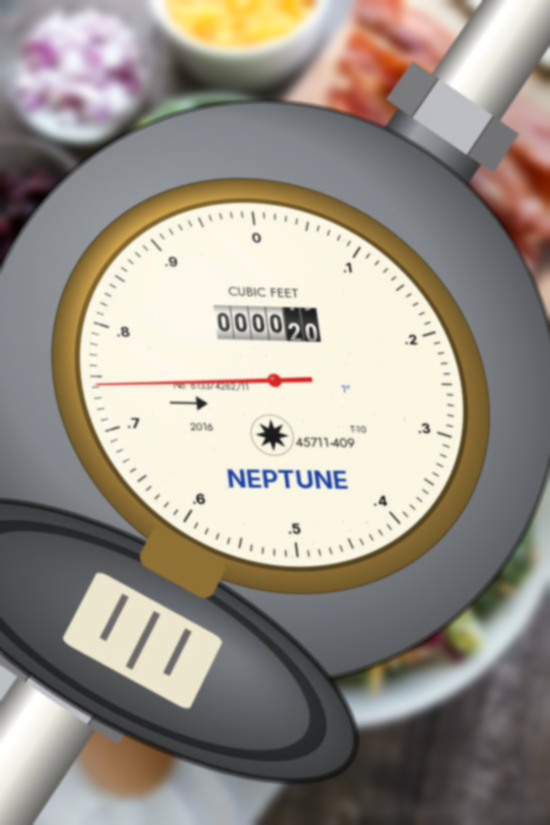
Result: 19.74,ft³
